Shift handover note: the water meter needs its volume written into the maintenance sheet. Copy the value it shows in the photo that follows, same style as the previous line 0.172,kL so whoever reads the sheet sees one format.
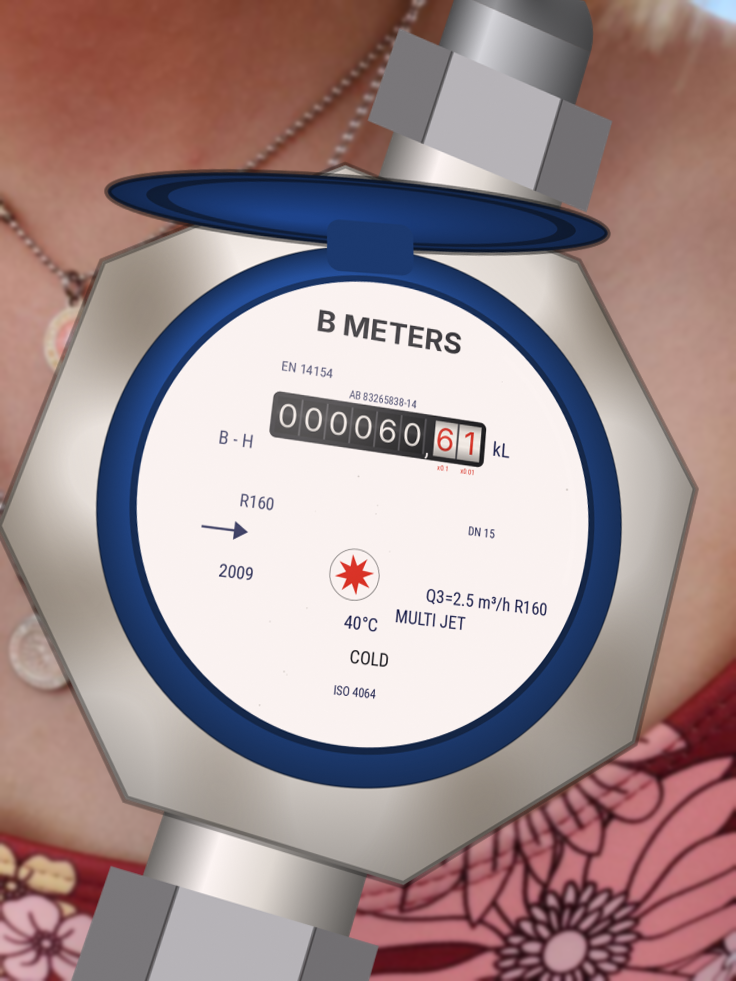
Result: 60.61,kL
